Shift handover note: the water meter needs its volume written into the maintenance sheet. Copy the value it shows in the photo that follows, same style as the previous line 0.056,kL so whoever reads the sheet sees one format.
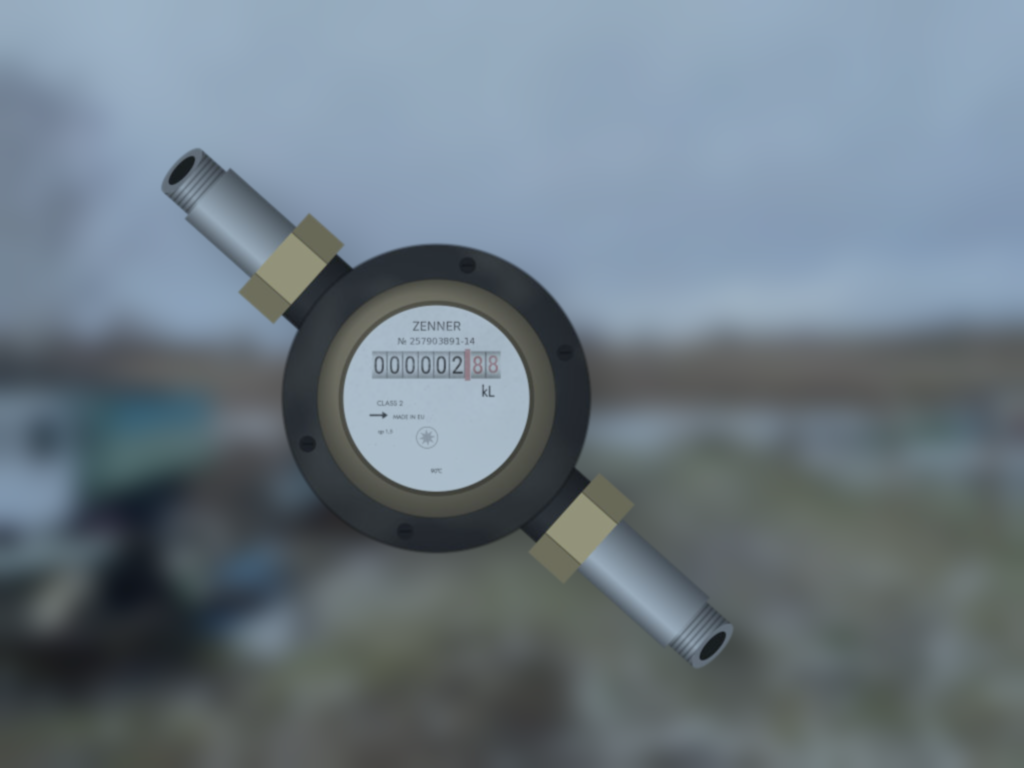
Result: 2.88,kL
